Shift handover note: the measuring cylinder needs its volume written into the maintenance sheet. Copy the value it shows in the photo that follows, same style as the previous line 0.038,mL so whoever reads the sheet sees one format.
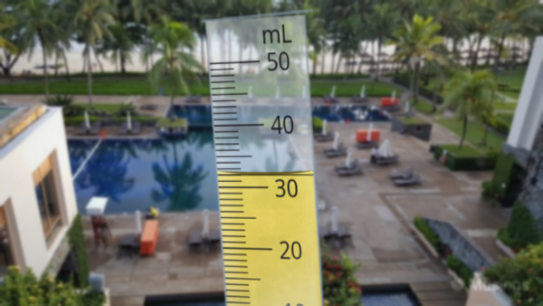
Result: 32,mL
